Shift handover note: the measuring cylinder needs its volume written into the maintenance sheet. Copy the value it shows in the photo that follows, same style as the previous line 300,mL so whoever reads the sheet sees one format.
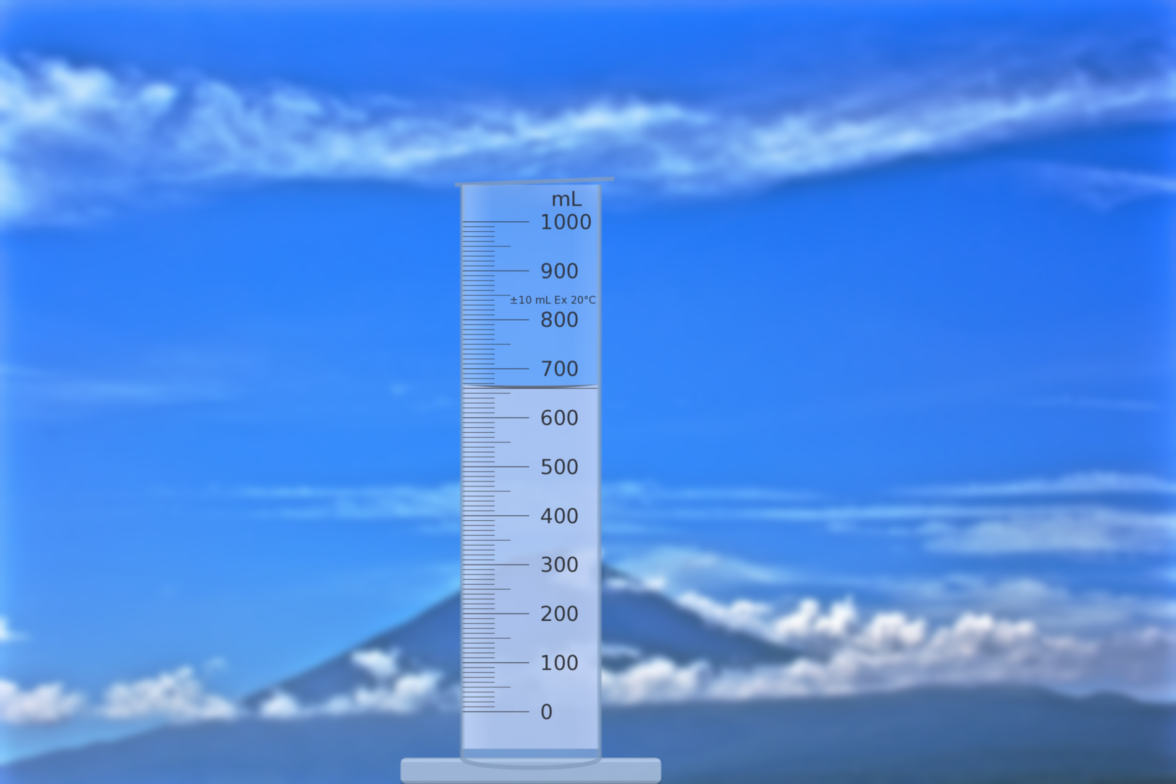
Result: 660,mL
